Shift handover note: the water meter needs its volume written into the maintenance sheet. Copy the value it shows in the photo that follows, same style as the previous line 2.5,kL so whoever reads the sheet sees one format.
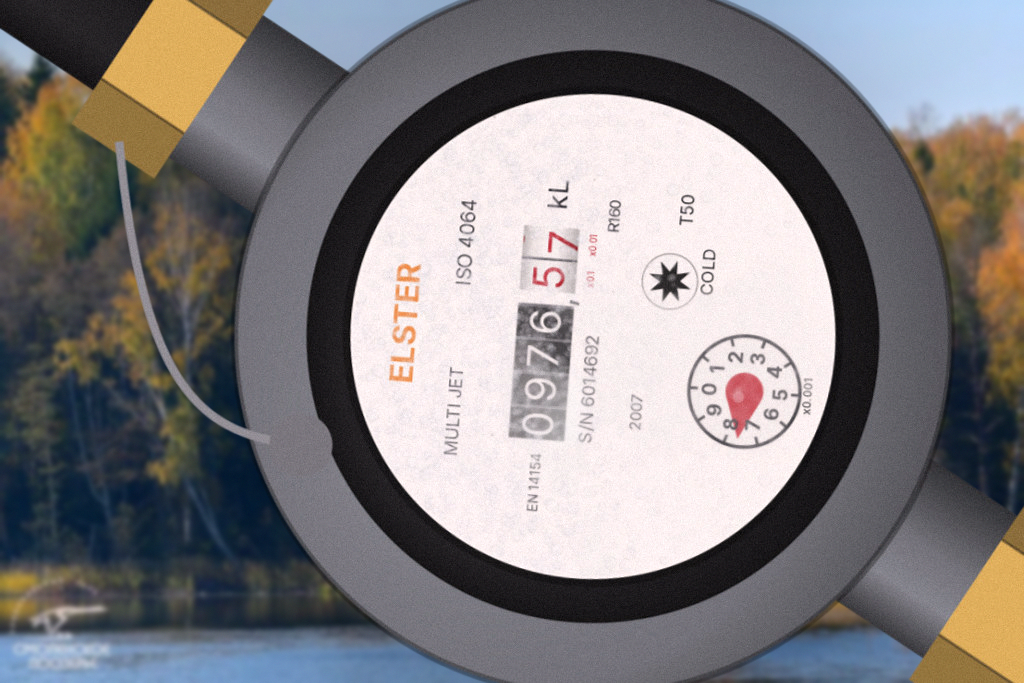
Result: 976.567,kL
